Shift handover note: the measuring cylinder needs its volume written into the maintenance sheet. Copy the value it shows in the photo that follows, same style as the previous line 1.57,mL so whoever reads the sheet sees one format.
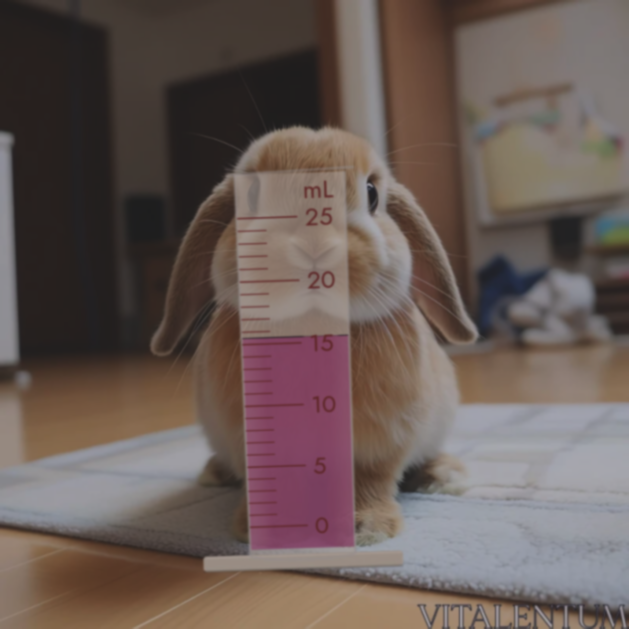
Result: 15.5,mL
